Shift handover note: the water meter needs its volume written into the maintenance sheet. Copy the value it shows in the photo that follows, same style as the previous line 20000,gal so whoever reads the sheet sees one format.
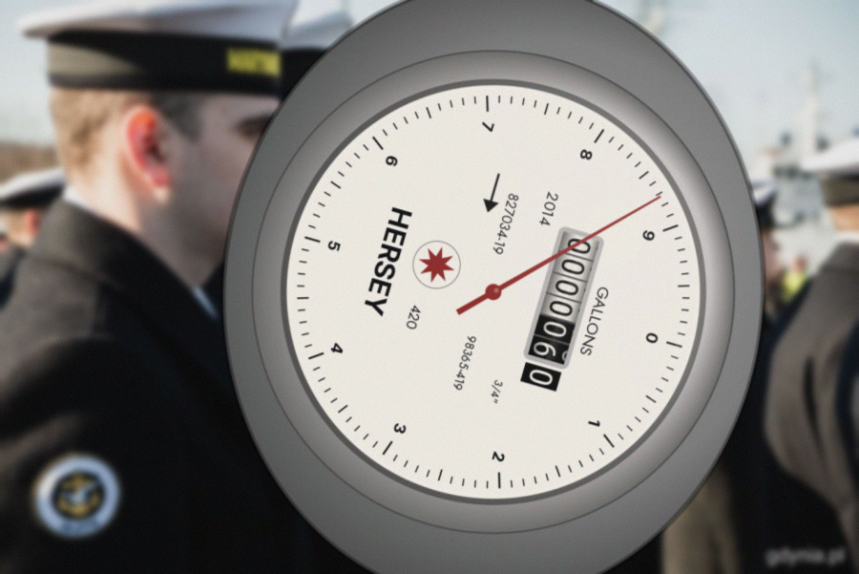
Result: 58.7,gal
